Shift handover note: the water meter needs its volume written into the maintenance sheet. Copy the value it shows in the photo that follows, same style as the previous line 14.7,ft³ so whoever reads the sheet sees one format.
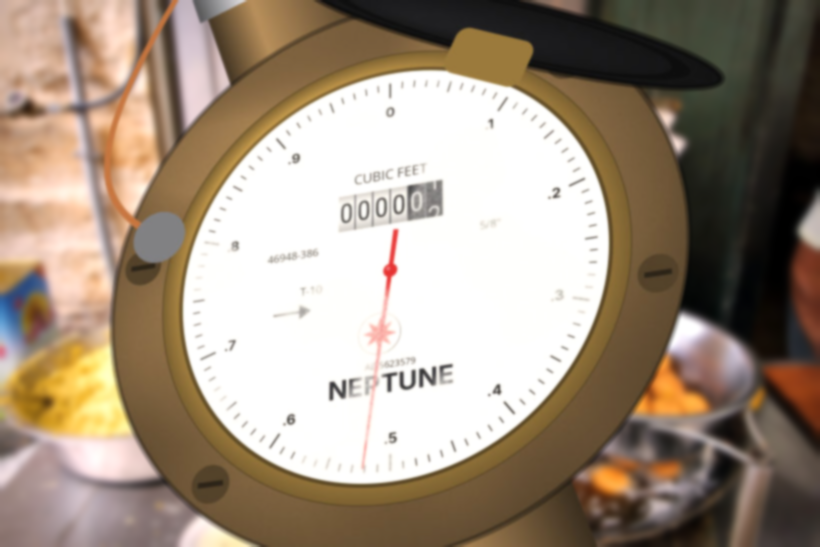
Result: 1.52,ft³
